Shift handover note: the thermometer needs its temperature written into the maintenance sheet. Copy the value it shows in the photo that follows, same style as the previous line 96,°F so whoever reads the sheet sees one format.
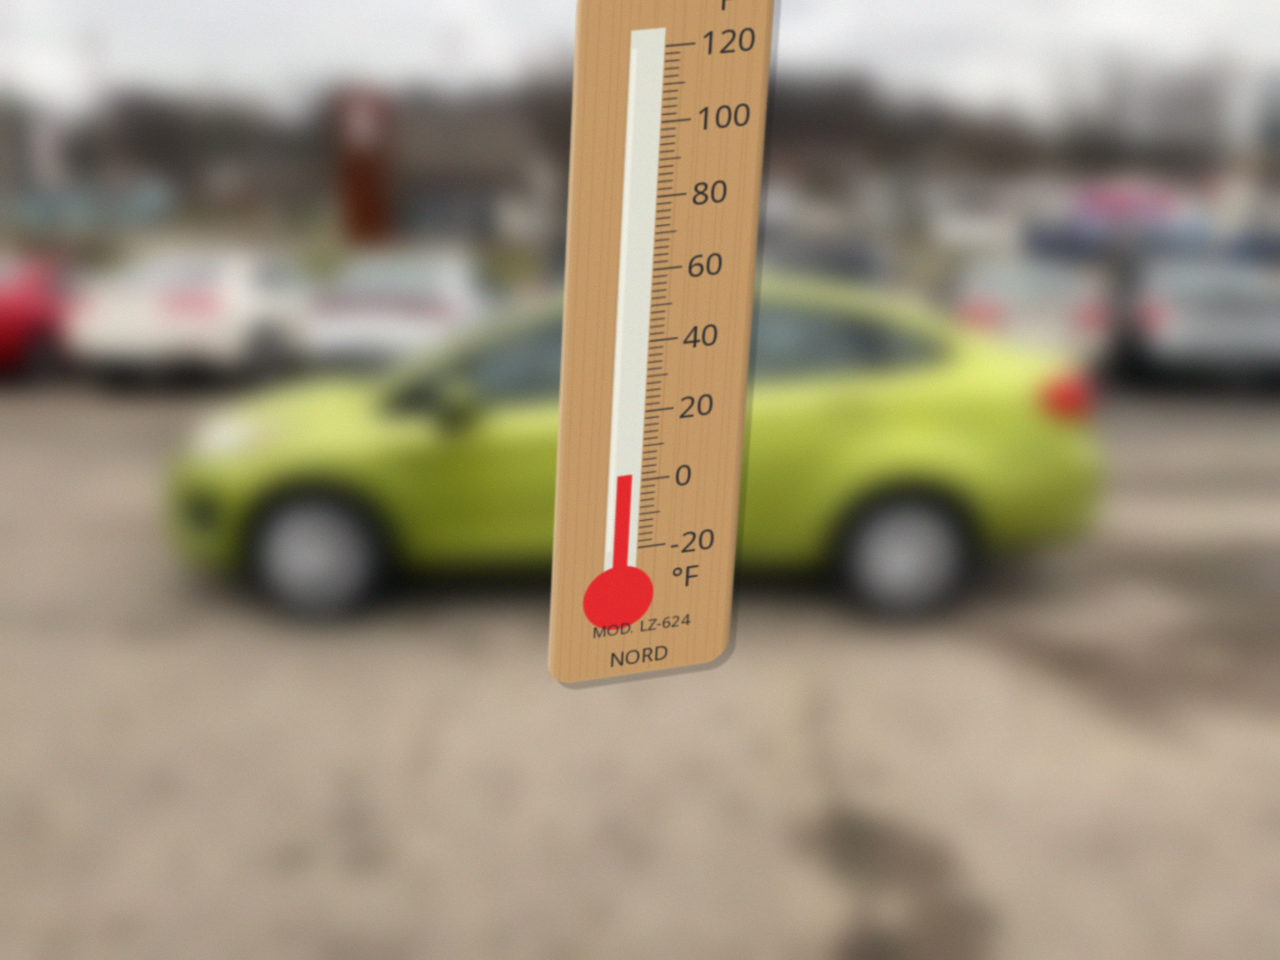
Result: 2,°F
